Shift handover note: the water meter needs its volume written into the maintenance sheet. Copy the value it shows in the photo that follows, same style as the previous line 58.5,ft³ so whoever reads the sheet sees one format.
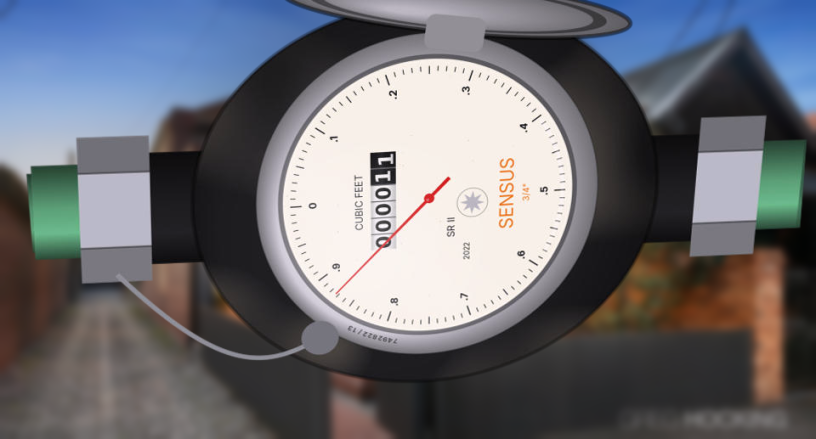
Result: 10.87,ft³
